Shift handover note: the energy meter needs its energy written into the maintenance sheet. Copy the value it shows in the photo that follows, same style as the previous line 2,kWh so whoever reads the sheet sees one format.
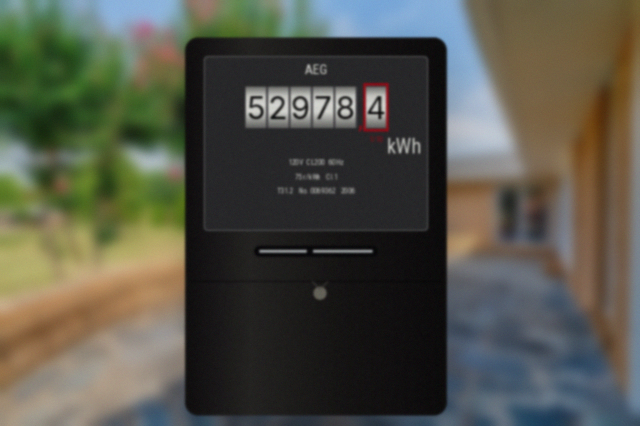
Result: 52978.4,kWh
